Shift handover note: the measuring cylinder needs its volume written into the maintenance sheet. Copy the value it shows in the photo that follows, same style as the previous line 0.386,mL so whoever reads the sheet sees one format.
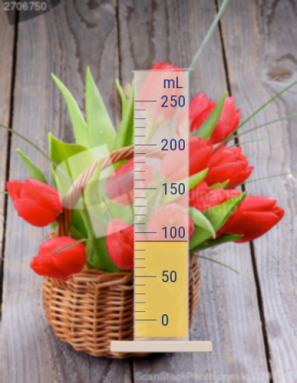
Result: 90,mL
